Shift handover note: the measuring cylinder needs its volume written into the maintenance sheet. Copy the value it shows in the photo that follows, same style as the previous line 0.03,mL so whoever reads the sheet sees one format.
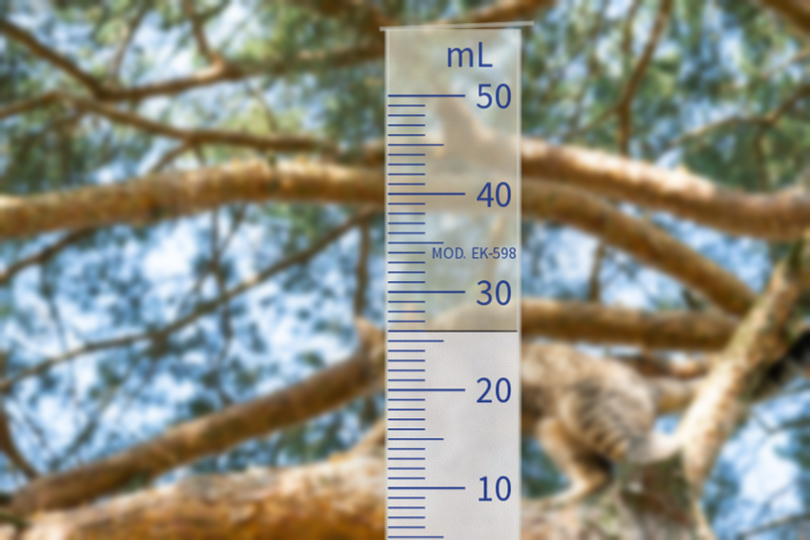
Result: 26,mL
